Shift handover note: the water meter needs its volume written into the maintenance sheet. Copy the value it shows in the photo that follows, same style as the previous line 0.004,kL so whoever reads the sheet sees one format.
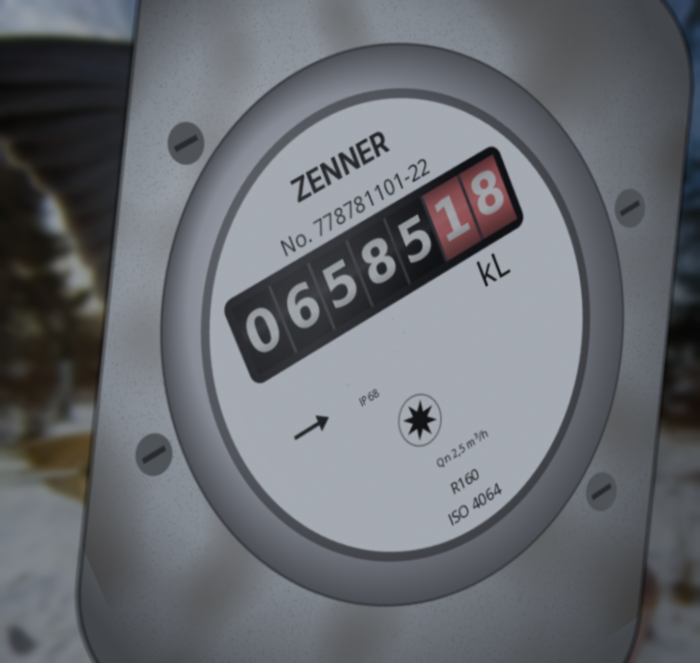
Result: 6585.18,kL
